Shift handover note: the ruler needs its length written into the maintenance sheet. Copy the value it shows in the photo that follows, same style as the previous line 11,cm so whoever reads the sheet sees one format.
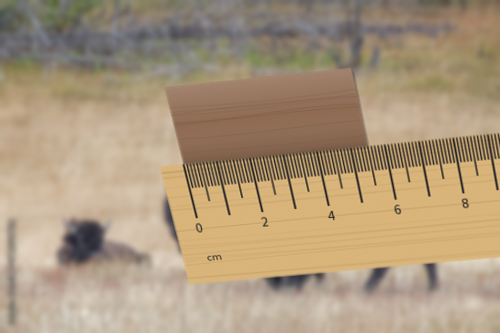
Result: 5.5,cm
